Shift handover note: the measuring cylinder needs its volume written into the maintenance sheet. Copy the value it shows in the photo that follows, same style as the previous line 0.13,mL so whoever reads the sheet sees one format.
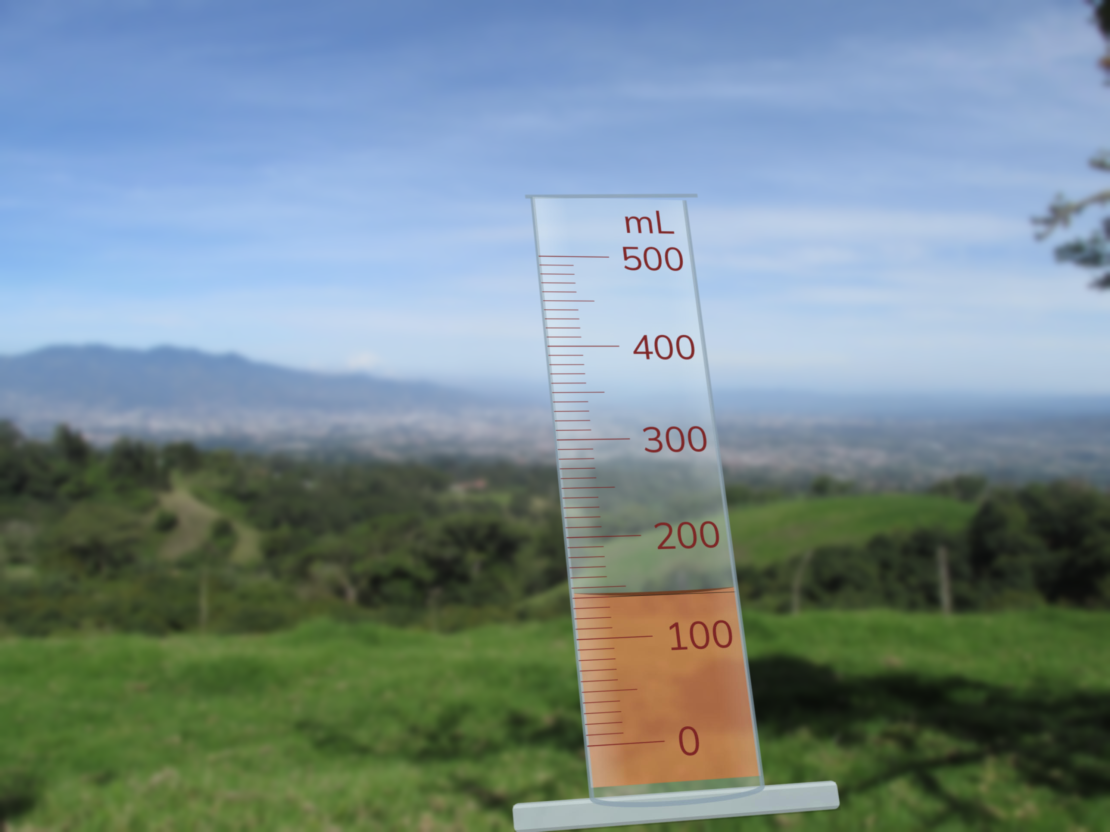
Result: 140,mL
